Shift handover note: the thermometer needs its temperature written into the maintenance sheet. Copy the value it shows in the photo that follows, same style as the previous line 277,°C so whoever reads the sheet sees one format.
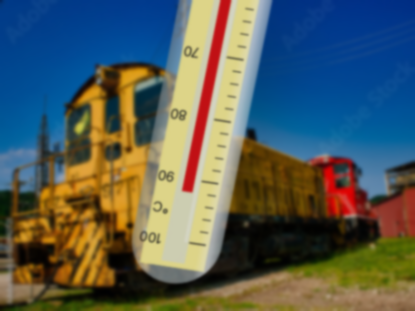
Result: 92,°C
